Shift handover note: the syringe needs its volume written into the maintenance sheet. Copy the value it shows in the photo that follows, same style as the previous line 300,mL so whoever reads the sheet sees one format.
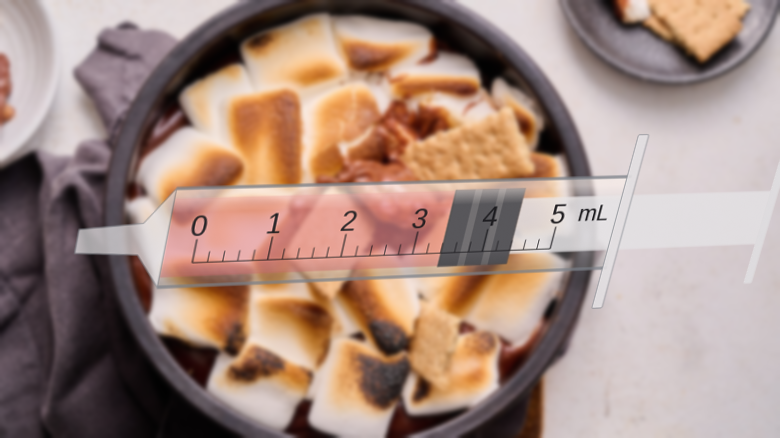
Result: 3.4,mL
